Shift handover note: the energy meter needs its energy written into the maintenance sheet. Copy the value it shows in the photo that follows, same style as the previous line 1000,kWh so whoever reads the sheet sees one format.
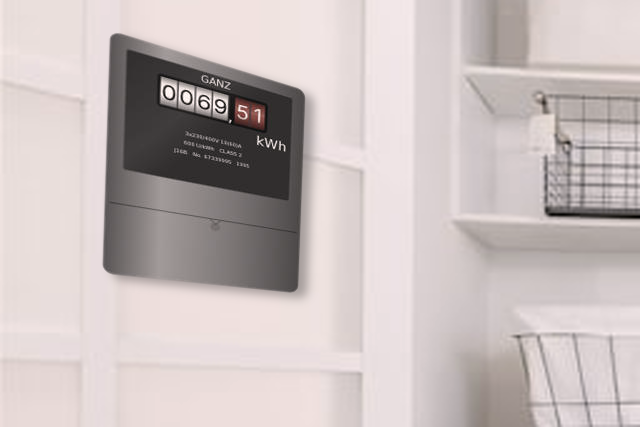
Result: 69.51,kWh
